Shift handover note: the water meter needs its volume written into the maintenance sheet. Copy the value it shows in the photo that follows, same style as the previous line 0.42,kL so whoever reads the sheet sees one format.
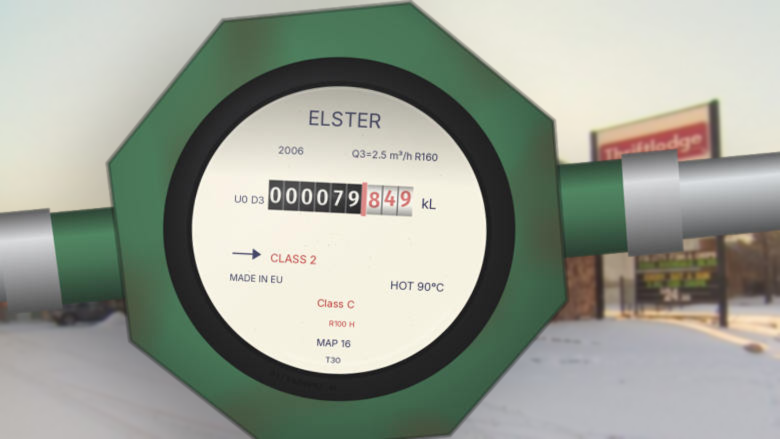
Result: 79.849,kL
